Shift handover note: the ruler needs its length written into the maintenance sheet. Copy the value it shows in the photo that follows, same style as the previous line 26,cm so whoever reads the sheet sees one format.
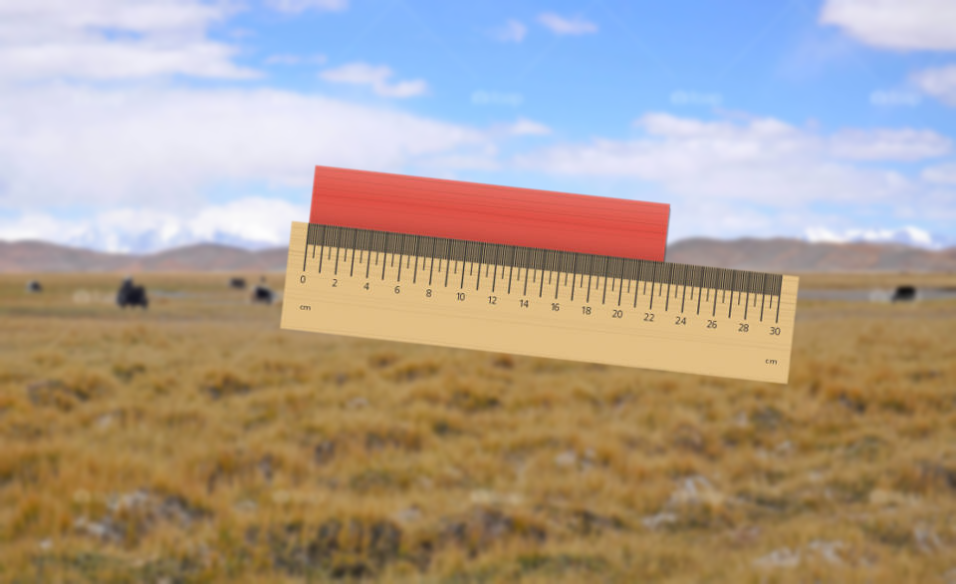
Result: 22.5,cm
